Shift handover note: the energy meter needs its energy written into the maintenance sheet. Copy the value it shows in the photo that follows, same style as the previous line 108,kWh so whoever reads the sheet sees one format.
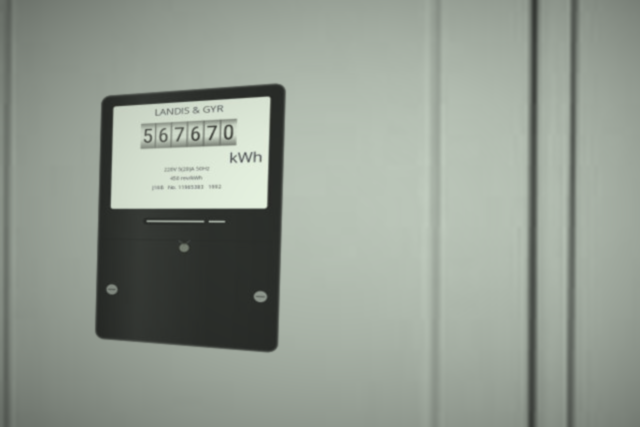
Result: 567670,kWh
